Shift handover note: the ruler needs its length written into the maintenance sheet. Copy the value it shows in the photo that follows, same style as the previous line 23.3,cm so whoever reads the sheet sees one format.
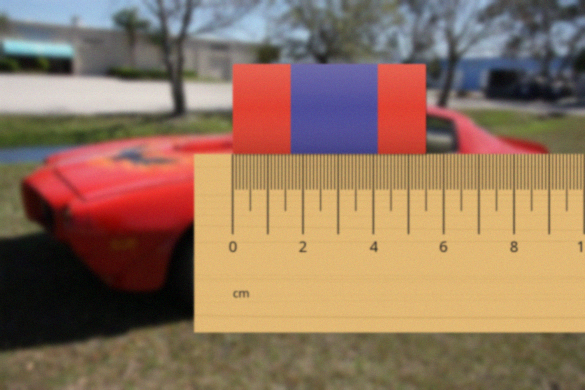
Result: 5.5,cm
